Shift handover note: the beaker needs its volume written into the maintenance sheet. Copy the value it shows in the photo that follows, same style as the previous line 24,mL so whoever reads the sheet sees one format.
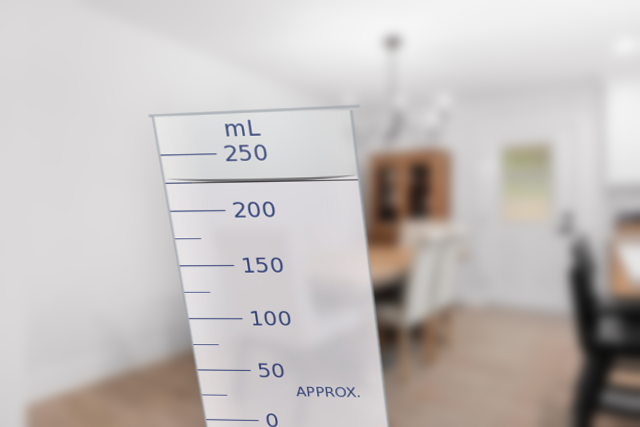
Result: 225,mL
